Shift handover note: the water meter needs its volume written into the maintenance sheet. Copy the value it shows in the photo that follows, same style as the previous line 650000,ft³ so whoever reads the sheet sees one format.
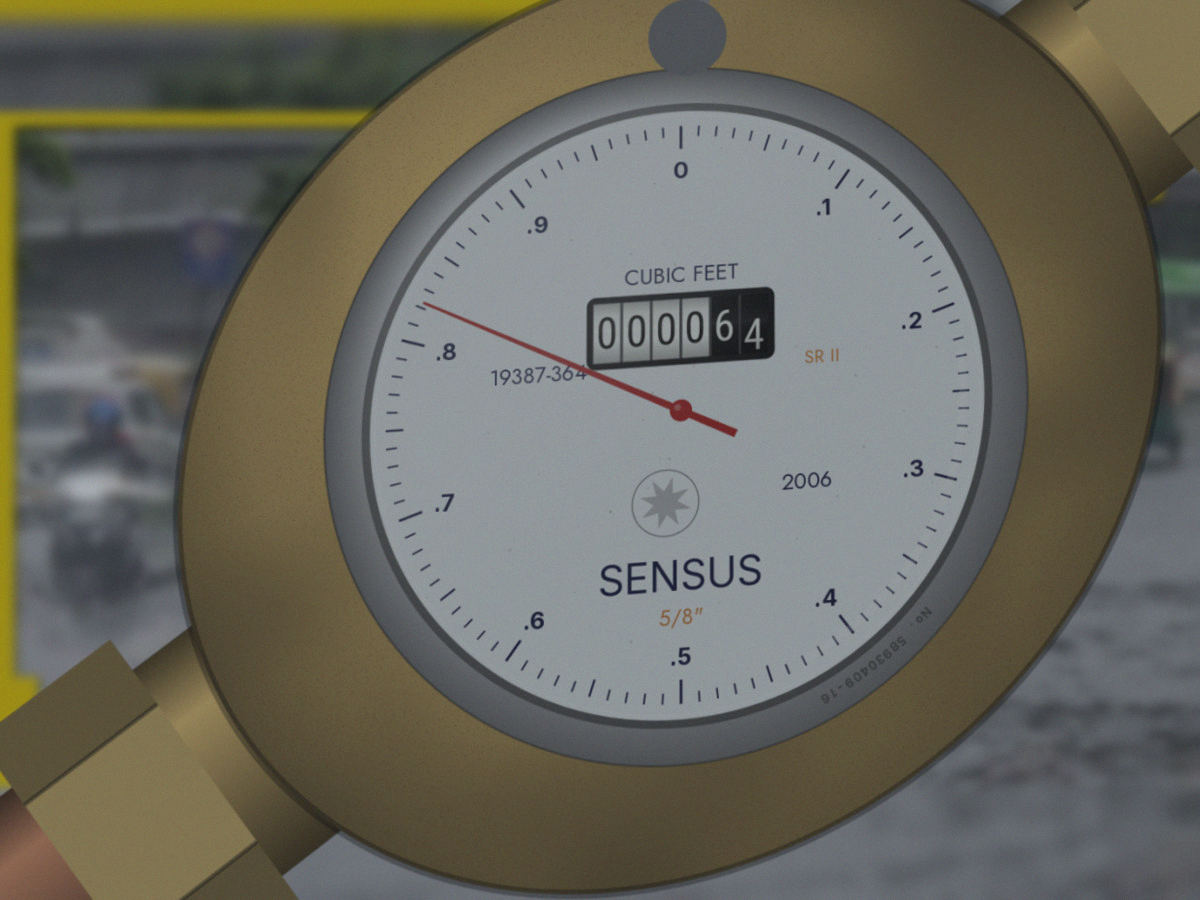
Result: 63.82,ft³
